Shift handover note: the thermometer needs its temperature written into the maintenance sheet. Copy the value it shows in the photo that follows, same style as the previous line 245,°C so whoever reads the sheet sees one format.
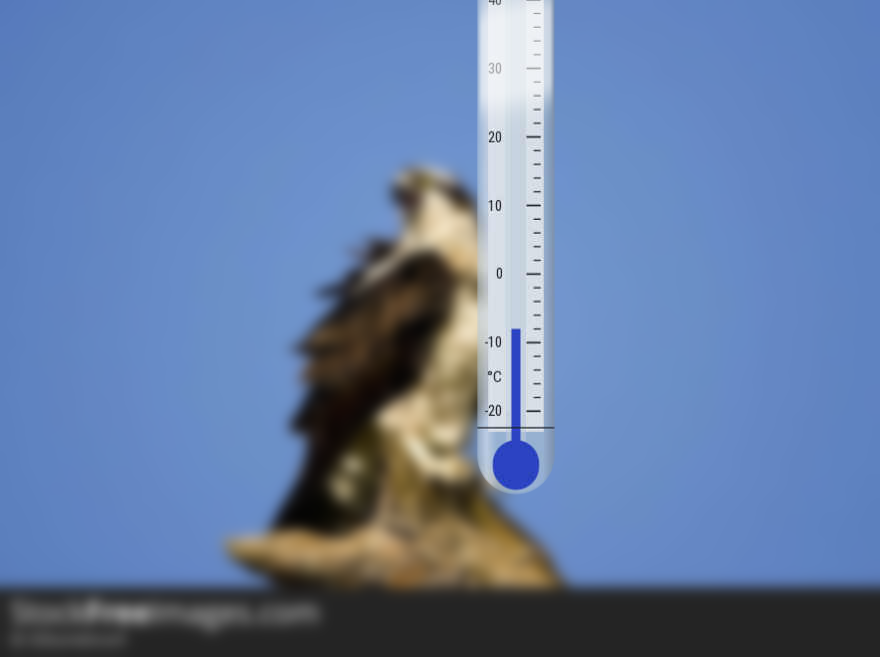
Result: -8,°C
